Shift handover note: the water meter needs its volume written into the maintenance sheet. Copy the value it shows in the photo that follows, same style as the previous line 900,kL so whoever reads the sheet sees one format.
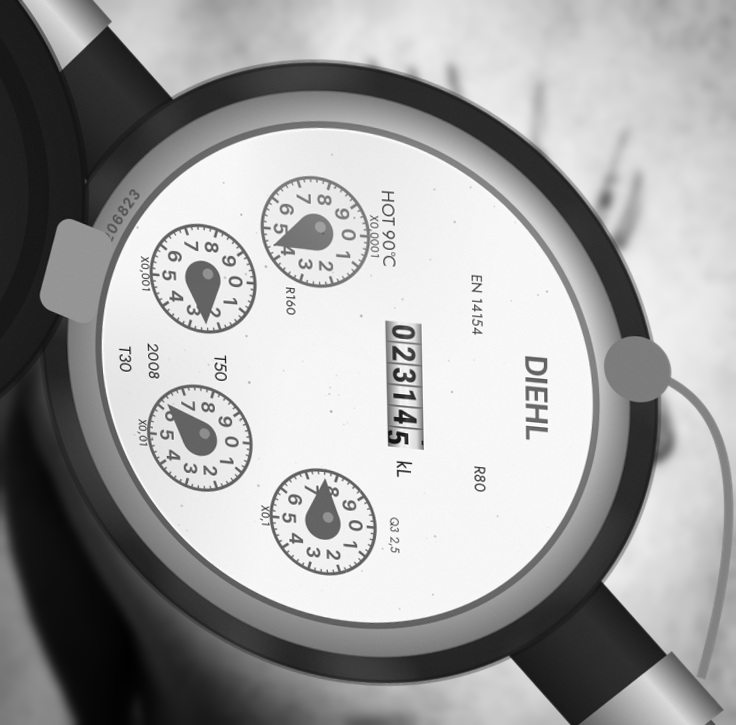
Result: 23144.7624,kL
